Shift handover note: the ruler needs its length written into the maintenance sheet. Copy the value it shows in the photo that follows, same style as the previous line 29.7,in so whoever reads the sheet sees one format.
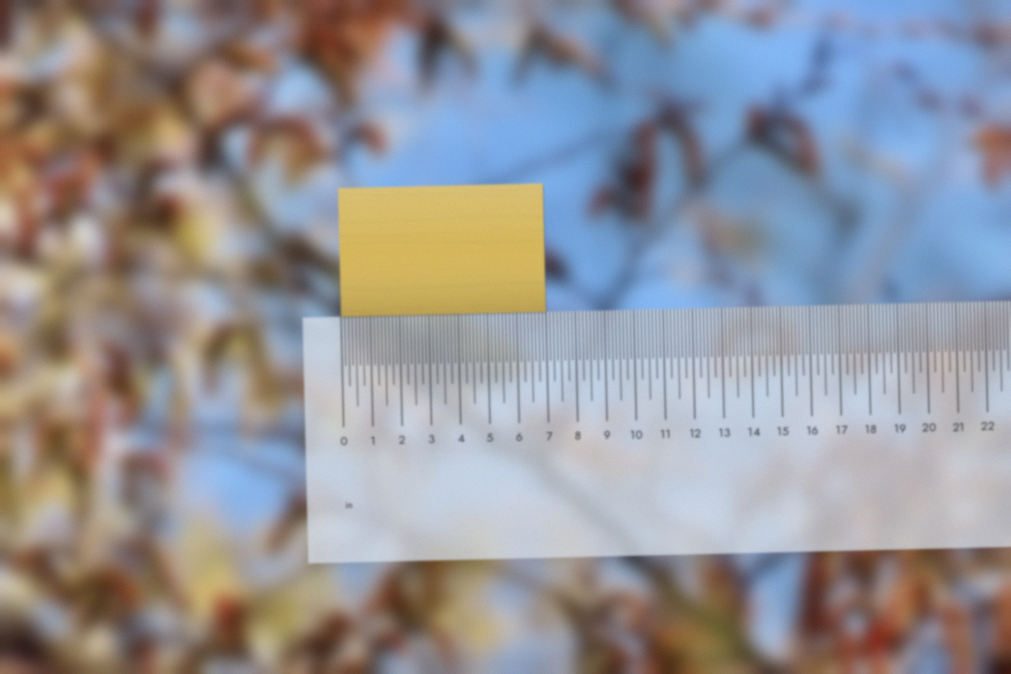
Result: 7,in
